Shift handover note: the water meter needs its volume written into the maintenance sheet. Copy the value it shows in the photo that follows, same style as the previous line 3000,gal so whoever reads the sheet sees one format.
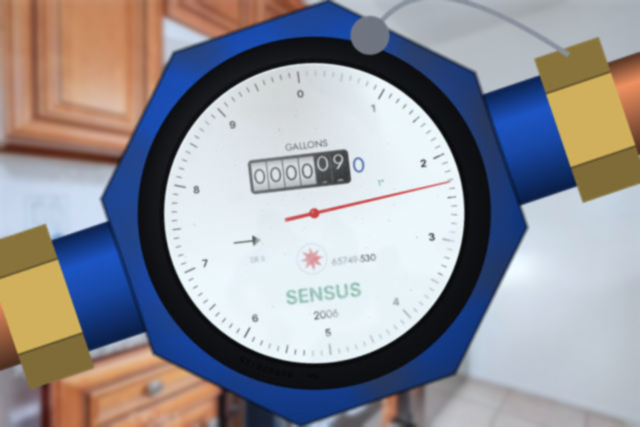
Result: 92.3,gal
